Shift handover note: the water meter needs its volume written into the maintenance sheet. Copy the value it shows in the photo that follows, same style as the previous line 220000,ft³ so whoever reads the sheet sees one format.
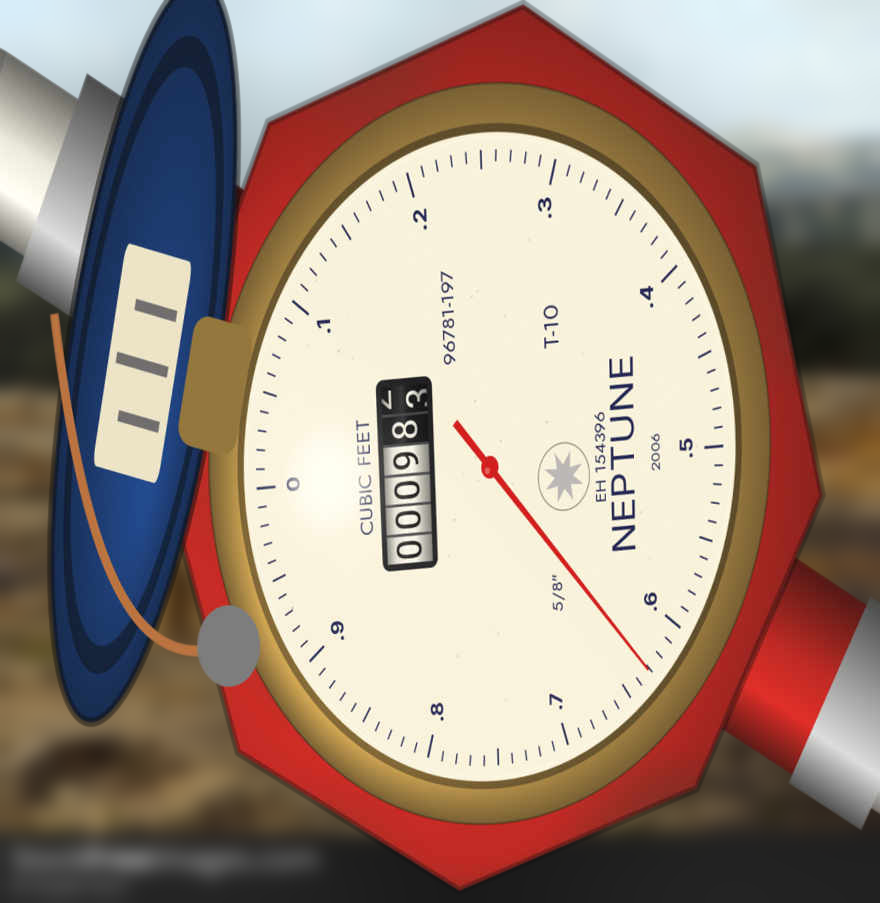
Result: 982.63,ft³
